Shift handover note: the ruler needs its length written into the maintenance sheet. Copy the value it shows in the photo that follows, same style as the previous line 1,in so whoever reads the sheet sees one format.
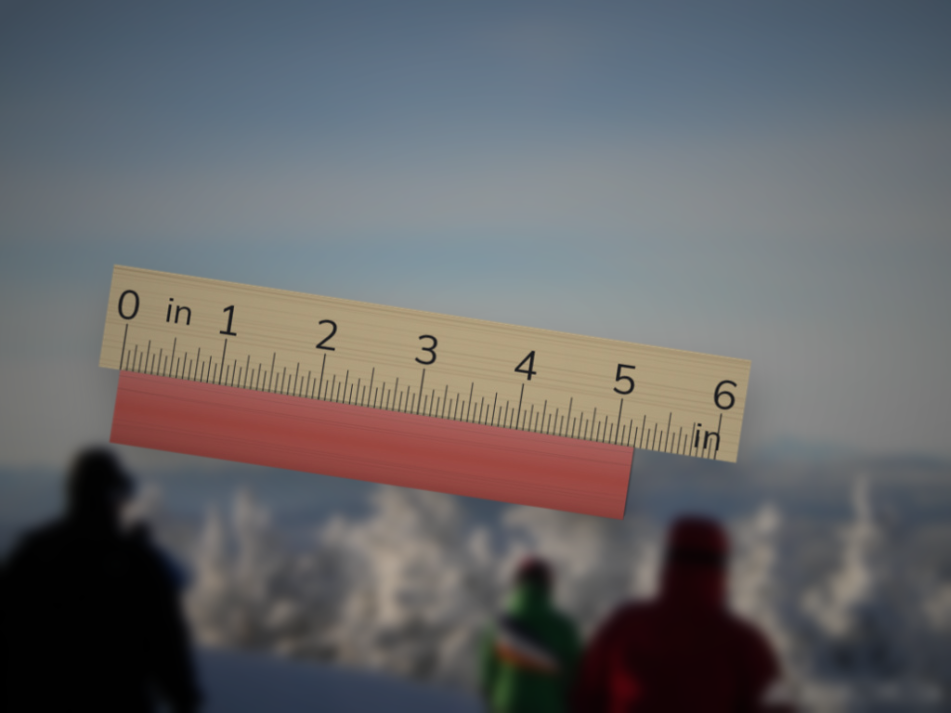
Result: 5.1875,in
